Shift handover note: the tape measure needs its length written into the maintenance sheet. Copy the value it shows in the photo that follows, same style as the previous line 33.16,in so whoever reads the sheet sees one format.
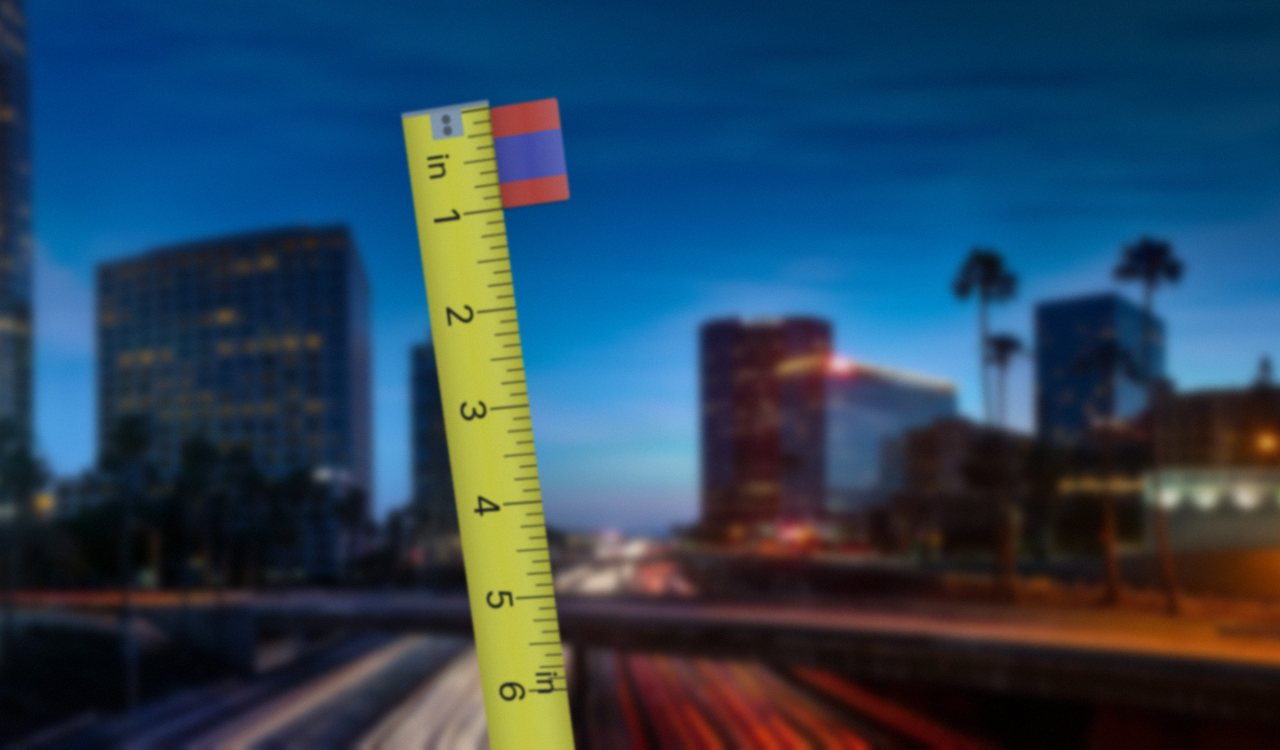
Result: 1,in
